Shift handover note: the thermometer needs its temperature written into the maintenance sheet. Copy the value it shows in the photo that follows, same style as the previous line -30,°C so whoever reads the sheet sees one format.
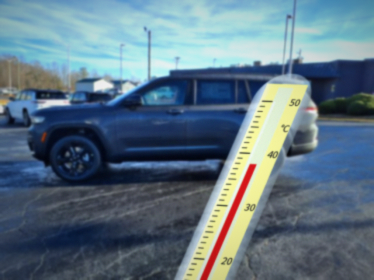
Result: 38,°C
